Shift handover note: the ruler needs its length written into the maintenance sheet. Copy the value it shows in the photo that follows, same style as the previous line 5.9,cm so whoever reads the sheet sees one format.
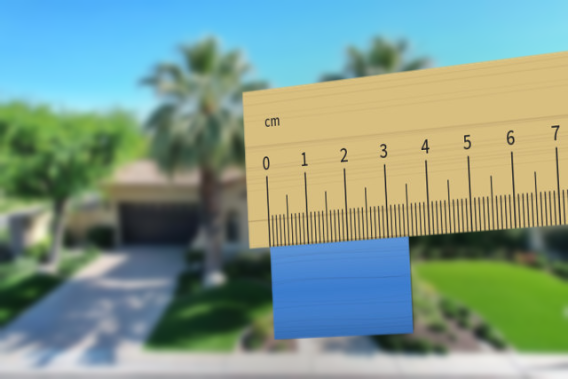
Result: 3.5,cm
